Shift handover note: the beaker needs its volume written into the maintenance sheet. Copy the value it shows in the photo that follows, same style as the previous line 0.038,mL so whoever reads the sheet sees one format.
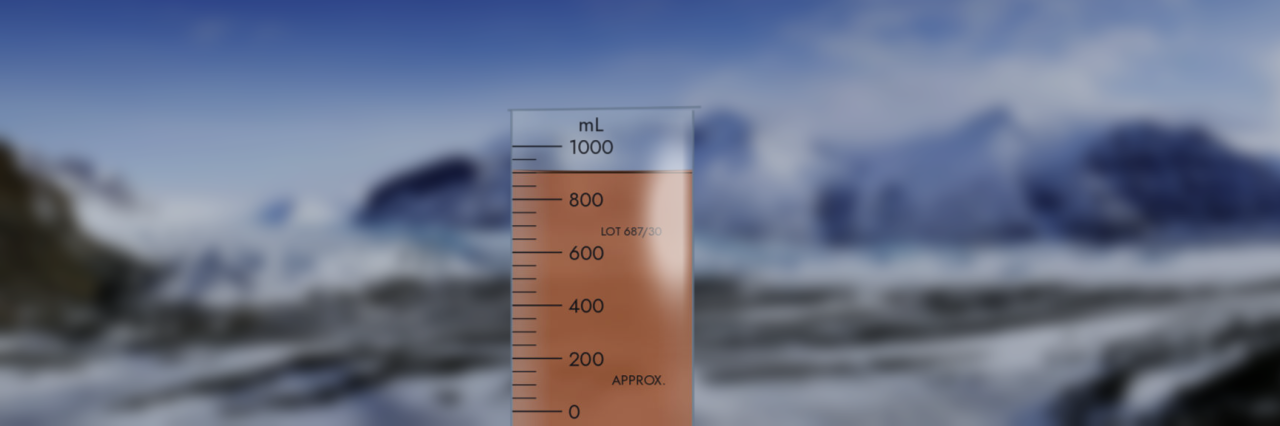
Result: 900,mL
